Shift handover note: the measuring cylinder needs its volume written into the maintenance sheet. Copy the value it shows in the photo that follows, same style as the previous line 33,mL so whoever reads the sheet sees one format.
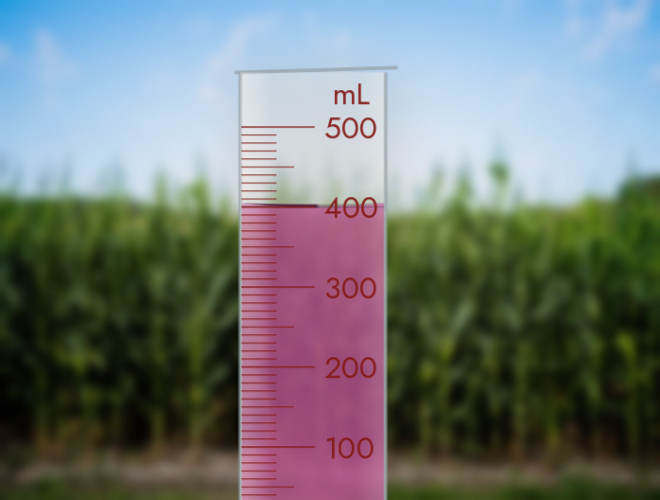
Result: 400,mL
